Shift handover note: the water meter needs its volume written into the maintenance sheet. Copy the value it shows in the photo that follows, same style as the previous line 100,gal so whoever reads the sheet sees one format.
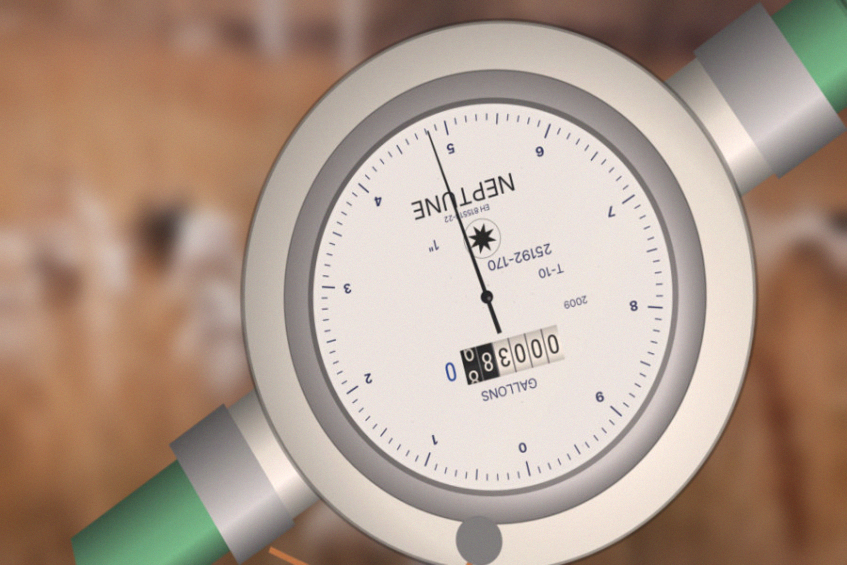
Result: 3884.8,gal
